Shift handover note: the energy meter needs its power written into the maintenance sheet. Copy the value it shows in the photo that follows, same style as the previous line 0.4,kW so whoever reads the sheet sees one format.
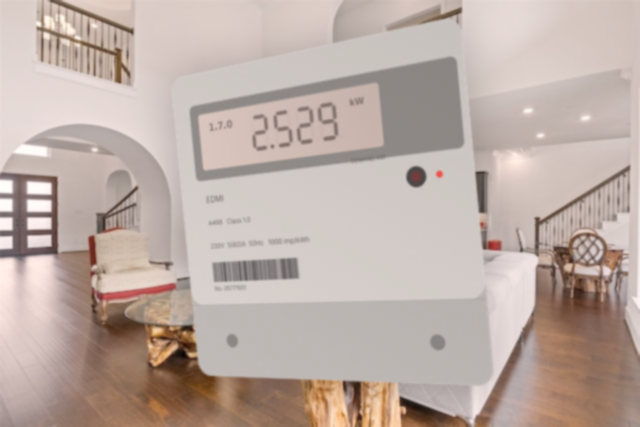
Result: 2.529,kW
